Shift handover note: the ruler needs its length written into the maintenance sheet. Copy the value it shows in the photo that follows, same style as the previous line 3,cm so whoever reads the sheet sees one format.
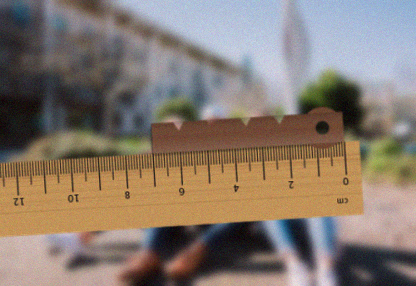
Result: 7,cm
